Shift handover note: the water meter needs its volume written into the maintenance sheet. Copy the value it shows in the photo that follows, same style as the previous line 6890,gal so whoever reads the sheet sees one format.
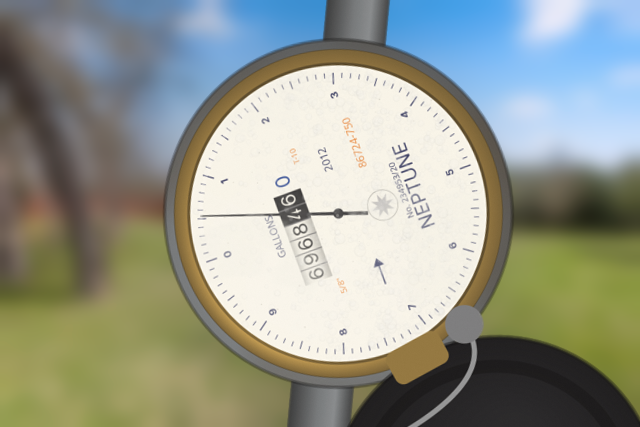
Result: 6968460.5,gal
